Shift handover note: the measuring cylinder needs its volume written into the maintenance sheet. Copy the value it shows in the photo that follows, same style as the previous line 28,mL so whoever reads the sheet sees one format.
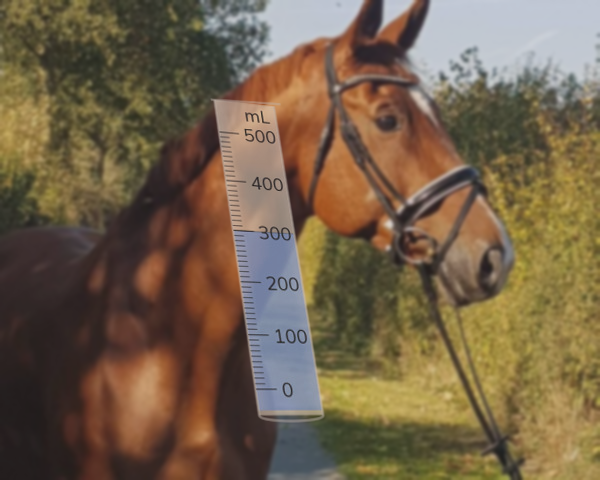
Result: 300,mL
